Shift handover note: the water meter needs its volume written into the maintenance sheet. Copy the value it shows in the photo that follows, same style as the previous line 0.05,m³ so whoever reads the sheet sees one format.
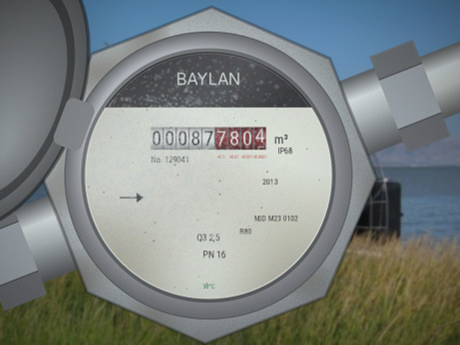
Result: 87.7804,m³
